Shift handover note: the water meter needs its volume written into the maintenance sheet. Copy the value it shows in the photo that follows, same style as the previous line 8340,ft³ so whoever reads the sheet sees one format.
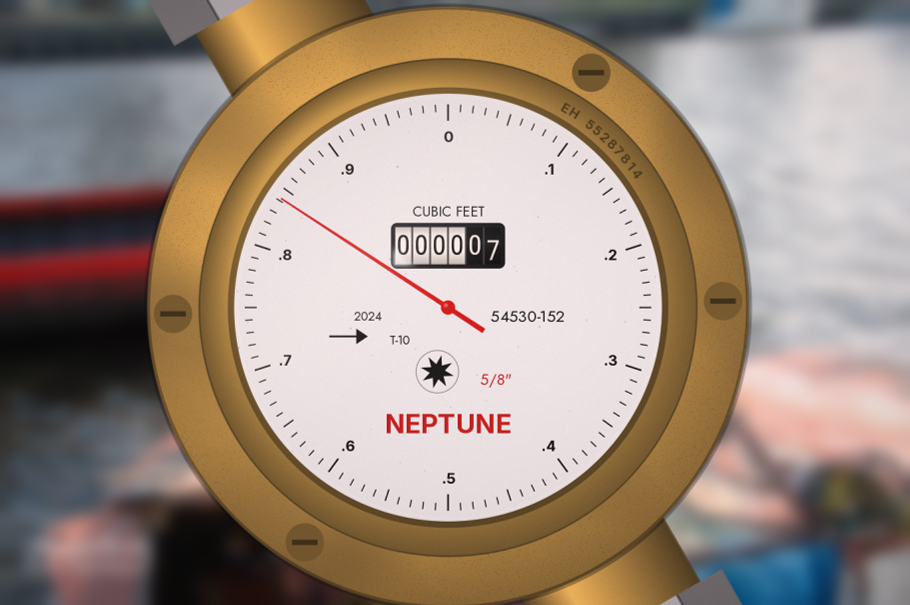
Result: 6.84,ft³
